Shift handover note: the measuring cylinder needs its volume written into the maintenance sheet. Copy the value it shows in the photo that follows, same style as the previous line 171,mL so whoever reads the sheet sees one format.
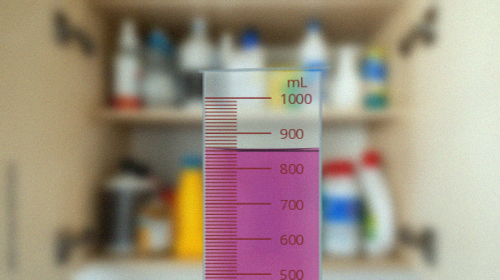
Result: 850,mL
